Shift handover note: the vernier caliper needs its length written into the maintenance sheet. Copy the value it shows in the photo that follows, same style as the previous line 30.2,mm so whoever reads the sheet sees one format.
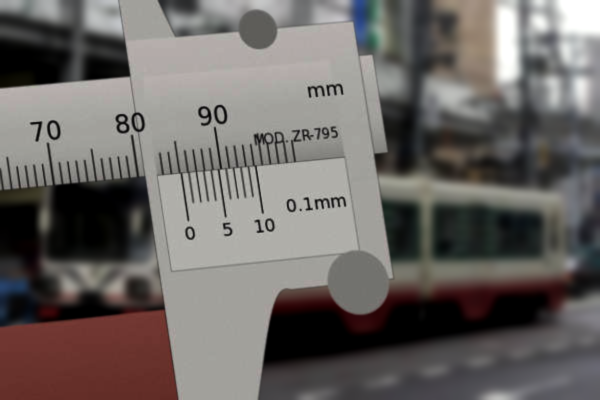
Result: 85.2,mm
